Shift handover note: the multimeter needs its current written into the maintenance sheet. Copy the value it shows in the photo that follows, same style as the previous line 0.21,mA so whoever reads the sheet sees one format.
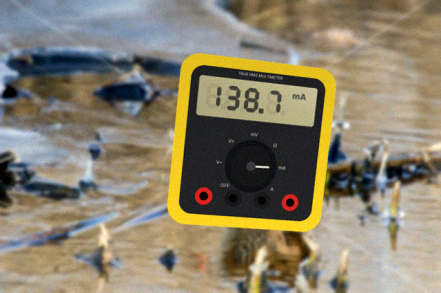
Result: 138.7,mA
